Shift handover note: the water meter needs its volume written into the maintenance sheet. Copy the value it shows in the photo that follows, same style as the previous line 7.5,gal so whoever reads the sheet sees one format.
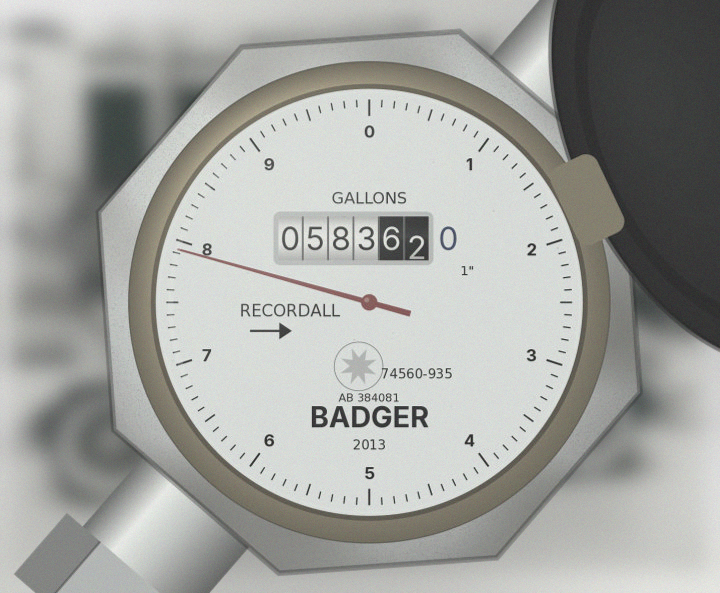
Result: 583617.9,gal
